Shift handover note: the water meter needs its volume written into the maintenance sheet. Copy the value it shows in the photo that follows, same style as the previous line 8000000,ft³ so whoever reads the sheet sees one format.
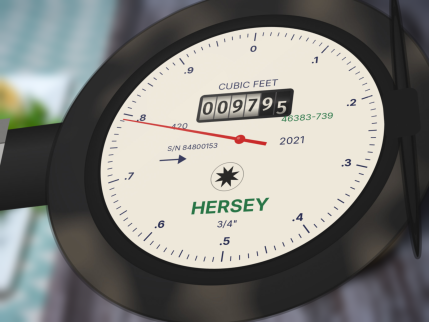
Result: 9794.79,ft³
